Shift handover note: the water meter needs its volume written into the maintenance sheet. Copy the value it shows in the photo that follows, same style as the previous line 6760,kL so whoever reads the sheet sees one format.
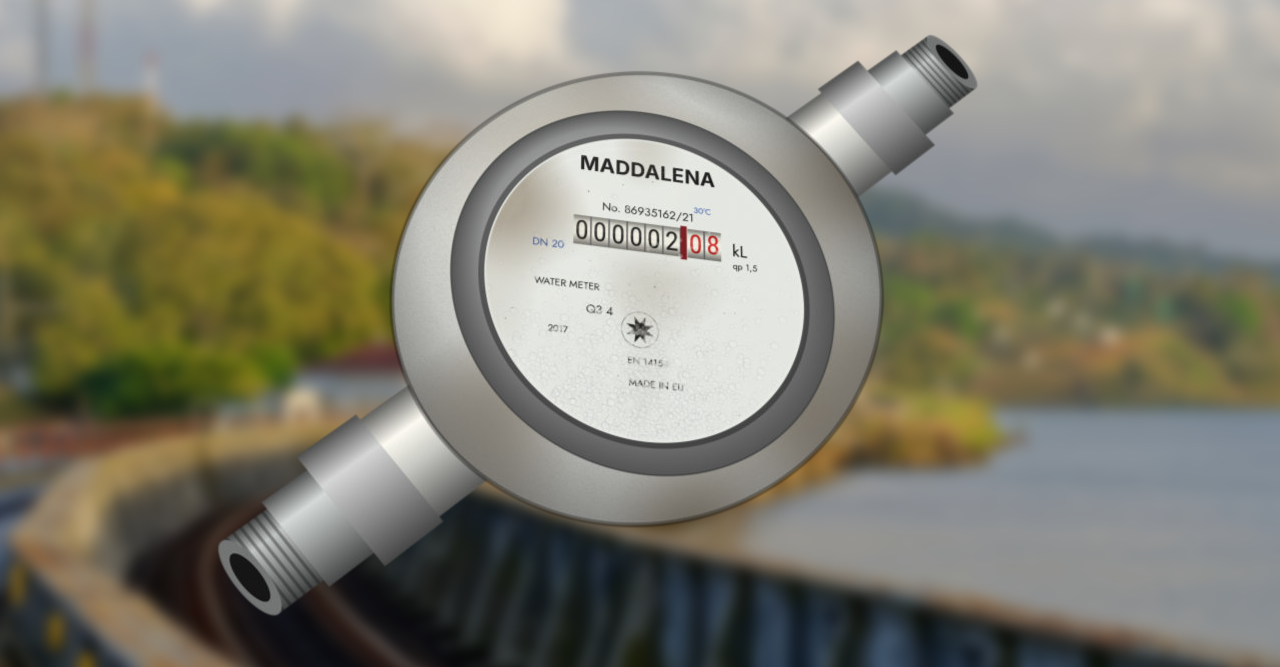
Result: 2.08,kL
